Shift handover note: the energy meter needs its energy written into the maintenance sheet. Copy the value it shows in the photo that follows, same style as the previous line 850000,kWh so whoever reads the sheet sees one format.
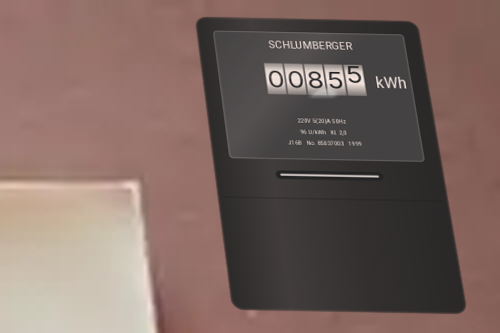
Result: 855,kWh
